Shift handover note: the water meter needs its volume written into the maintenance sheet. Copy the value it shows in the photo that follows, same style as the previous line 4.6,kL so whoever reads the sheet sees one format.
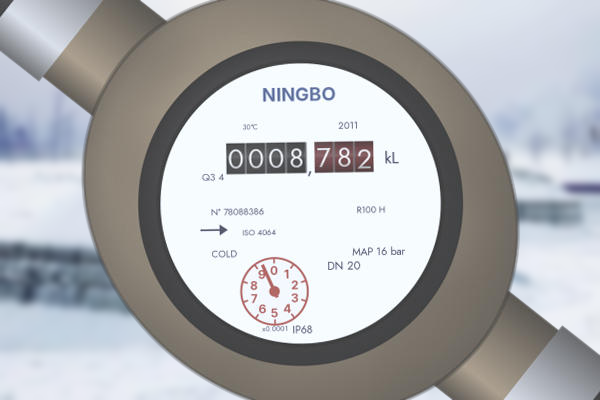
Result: 8.7819,kL
